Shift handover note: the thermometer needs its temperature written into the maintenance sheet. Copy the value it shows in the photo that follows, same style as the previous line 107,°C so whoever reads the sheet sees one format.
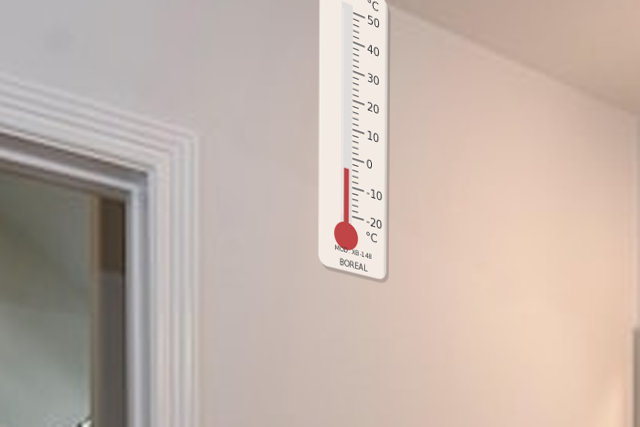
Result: -4,°C
